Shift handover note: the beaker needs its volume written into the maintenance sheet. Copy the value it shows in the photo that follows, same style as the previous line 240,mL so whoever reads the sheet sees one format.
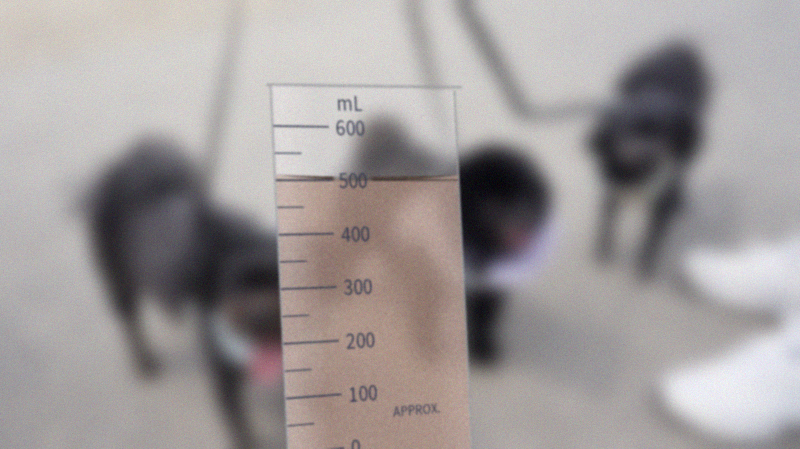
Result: 500,mL
